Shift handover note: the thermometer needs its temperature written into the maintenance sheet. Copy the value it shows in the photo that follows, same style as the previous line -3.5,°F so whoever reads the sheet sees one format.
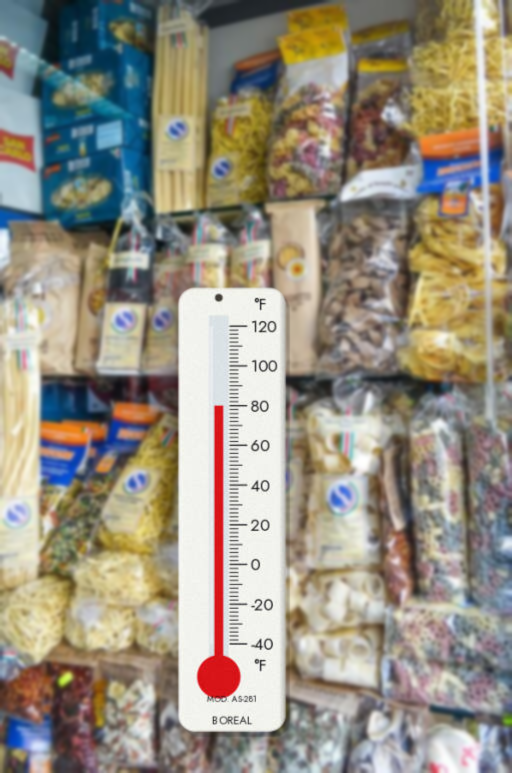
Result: 80,°F
